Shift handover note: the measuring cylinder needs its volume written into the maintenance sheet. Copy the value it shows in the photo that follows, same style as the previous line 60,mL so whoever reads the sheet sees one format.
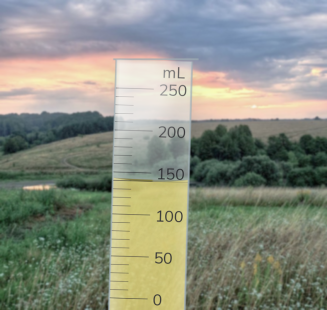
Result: 140,mL
